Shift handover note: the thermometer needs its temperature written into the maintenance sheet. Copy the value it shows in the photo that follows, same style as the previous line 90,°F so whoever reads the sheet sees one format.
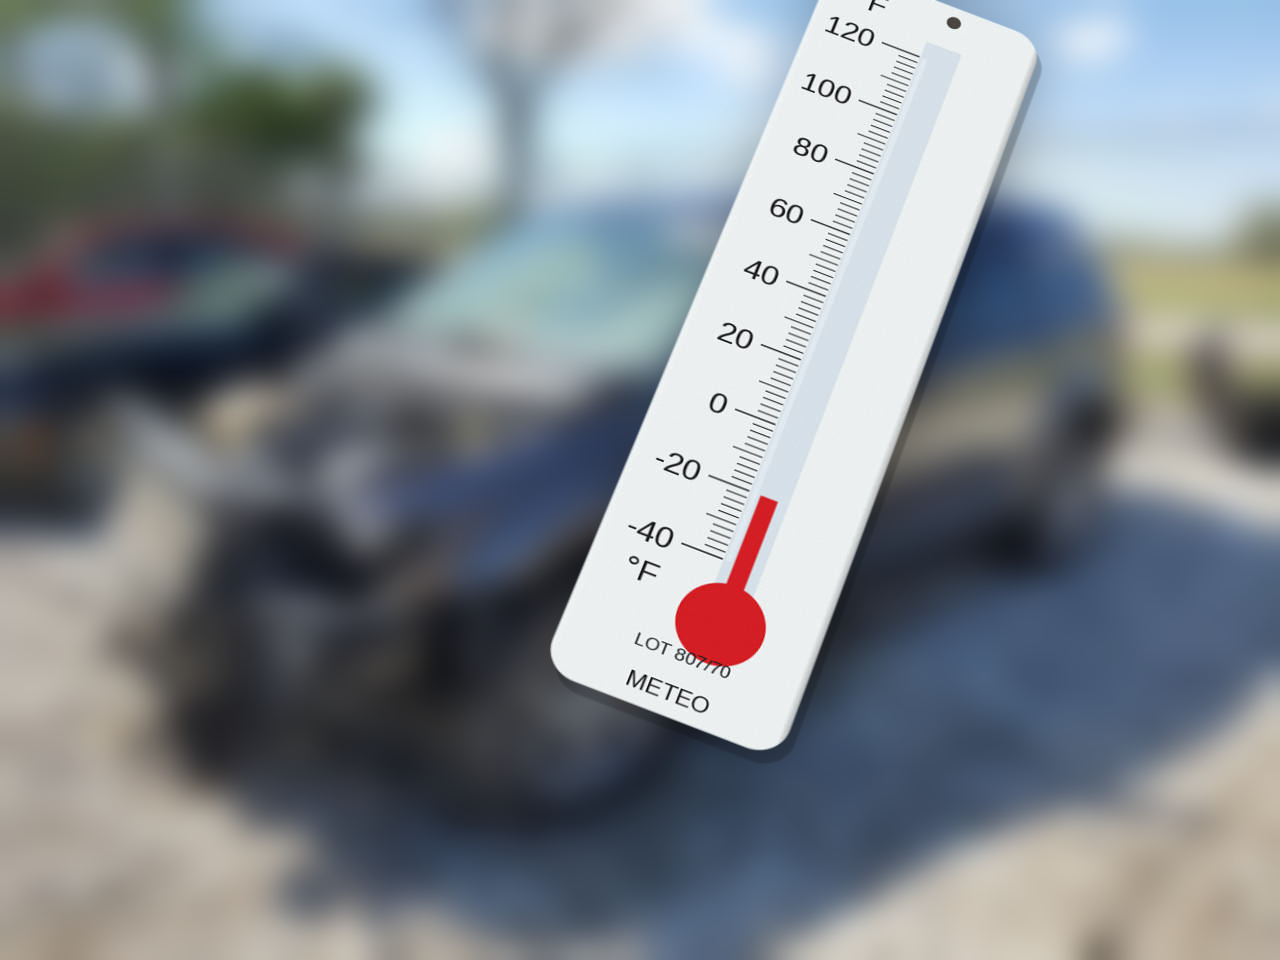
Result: -20,°F
